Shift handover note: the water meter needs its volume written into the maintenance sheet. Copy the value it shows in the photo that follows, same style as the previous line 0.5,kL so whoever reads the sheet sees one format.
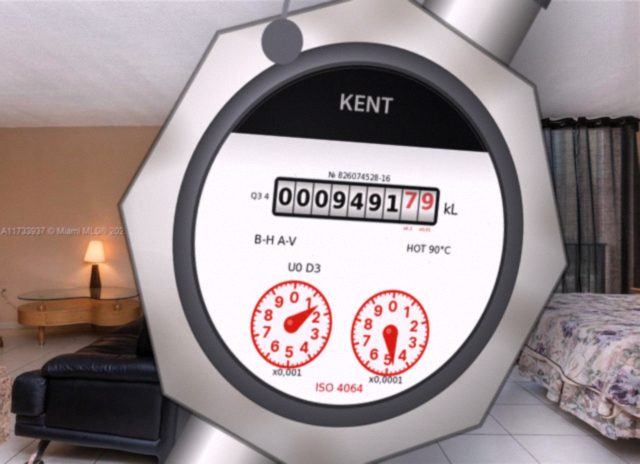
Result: 9491.7914,kL
